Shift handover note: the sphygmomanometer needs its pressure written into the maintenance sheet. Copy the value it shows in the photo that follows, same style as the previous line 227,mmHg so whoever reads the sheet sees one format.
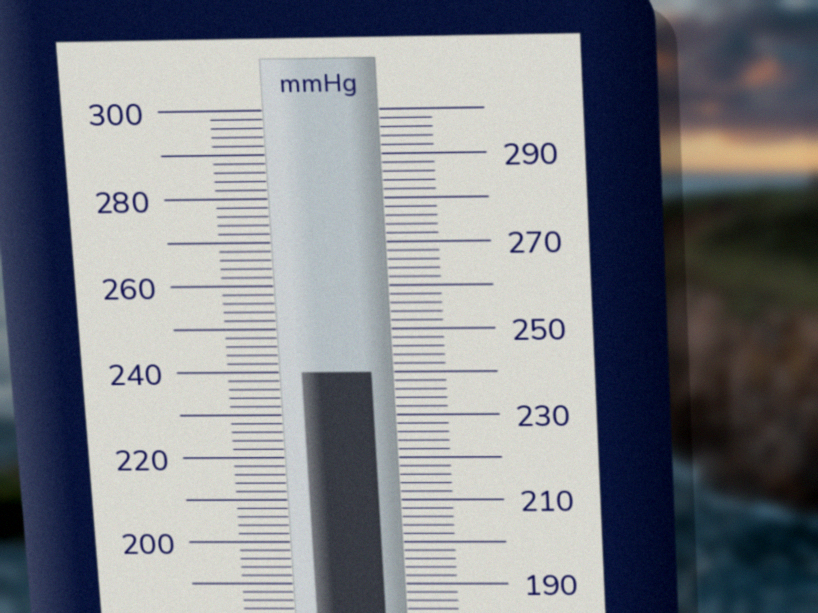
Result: 240,mmHg
